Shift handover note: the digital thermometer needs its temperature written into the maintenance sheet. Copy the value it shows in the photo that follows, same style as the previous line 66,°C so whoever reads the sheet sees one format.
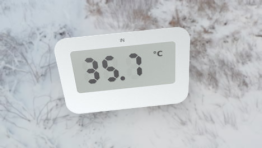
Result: 35.7,°C
